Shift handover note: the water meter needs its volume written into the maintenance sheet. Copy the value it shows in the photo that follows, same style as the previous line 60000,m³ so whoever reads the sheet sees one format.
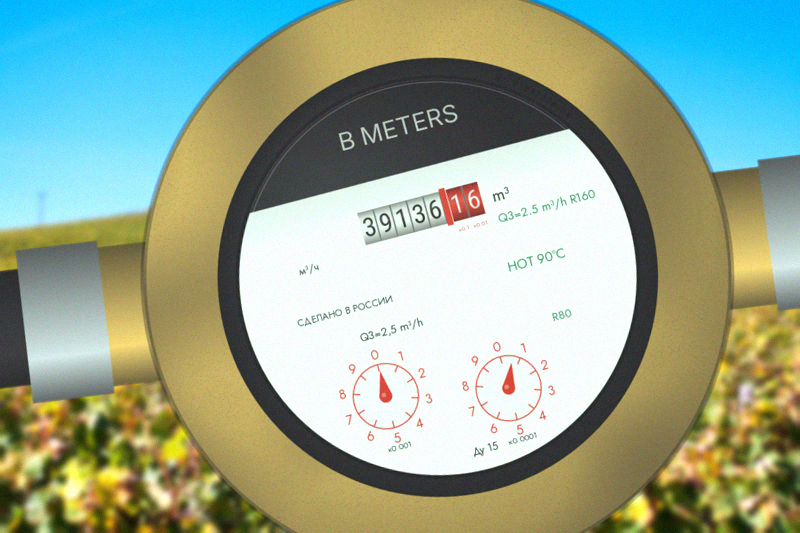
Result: 39136.1600,m³
